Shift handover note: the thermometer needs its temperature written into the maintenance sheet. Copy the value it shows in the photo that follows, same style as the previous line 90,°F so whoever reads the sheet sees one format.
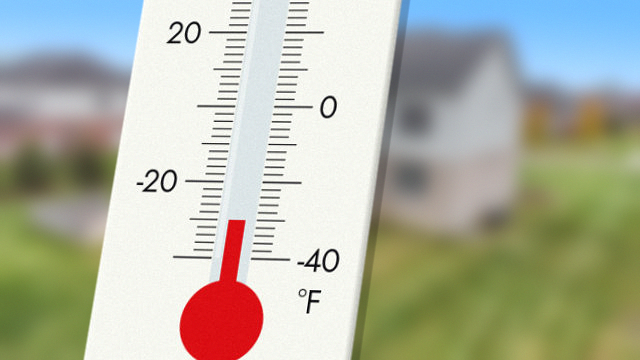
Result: -30,°F
